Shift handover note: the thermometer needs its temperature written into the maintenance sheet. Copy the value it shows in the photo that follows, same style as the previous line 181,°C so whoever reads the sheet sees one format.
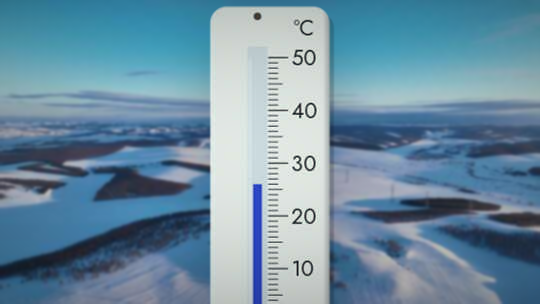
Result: 26,°C
